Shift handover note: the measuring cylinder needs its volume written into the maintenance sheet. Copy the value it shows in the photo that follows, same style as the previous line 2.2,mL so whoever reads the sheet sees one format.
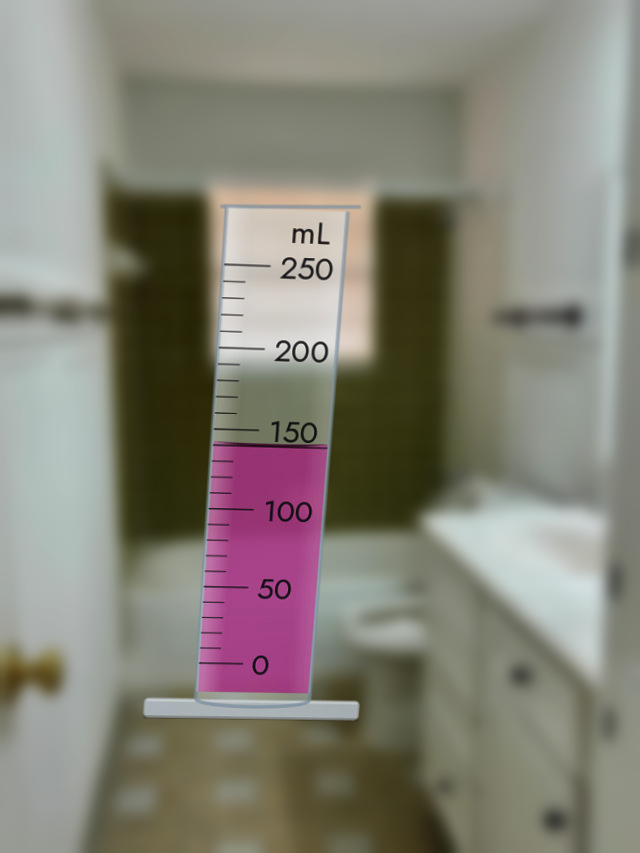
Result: 140,mL
